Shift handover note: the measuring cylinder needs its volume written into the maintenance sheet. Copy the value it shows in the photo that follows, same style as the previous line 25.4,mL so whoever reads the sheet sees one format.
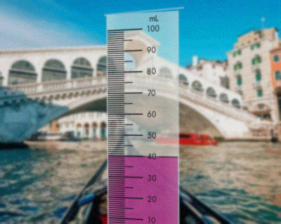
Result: 40,mL
